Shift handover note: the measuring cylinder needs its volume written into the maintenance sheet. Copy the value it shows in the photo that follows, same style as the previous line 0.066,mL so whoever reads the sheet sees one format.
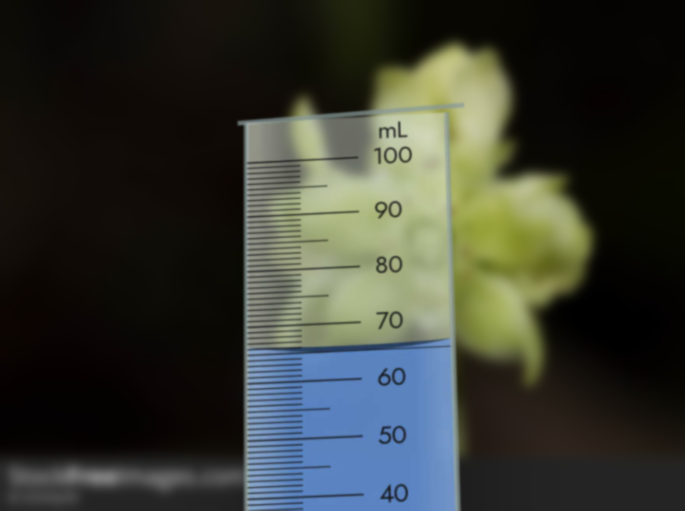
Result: 65,mL
